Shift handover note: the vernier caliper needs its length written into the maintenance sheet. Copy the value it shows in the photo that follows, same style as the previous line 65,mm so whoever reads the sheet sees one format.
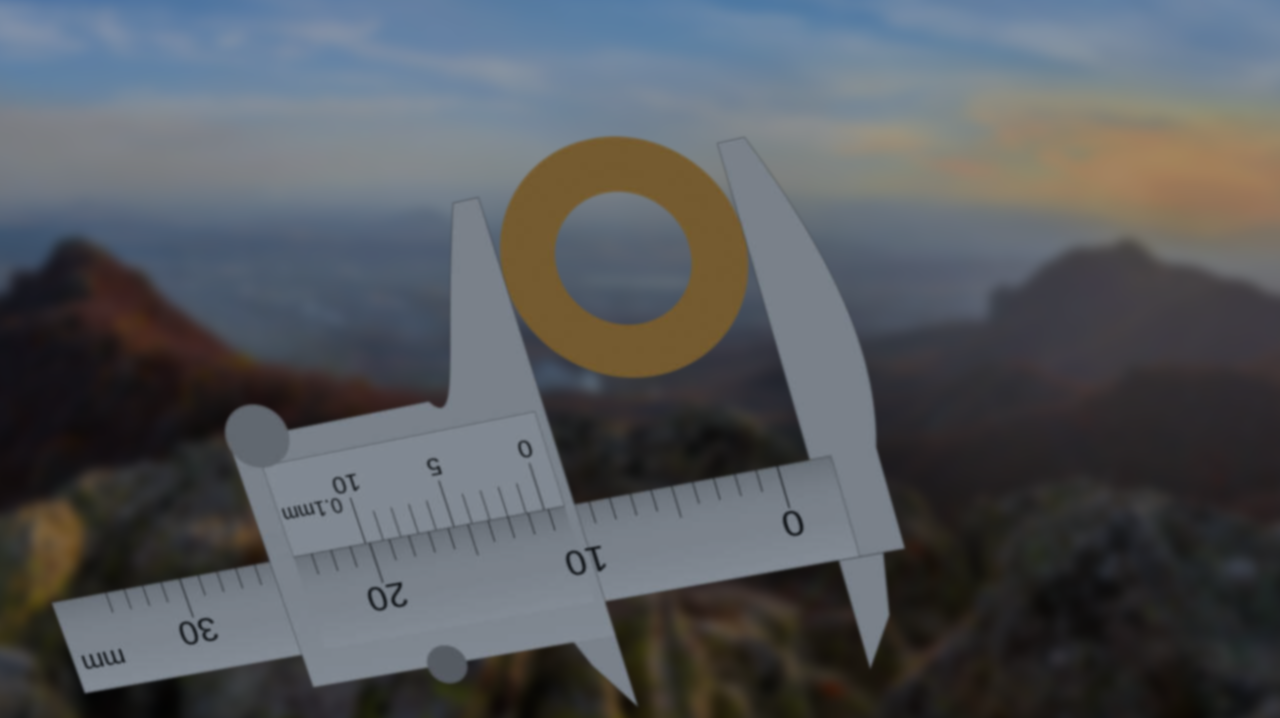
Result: 11.2,mm
